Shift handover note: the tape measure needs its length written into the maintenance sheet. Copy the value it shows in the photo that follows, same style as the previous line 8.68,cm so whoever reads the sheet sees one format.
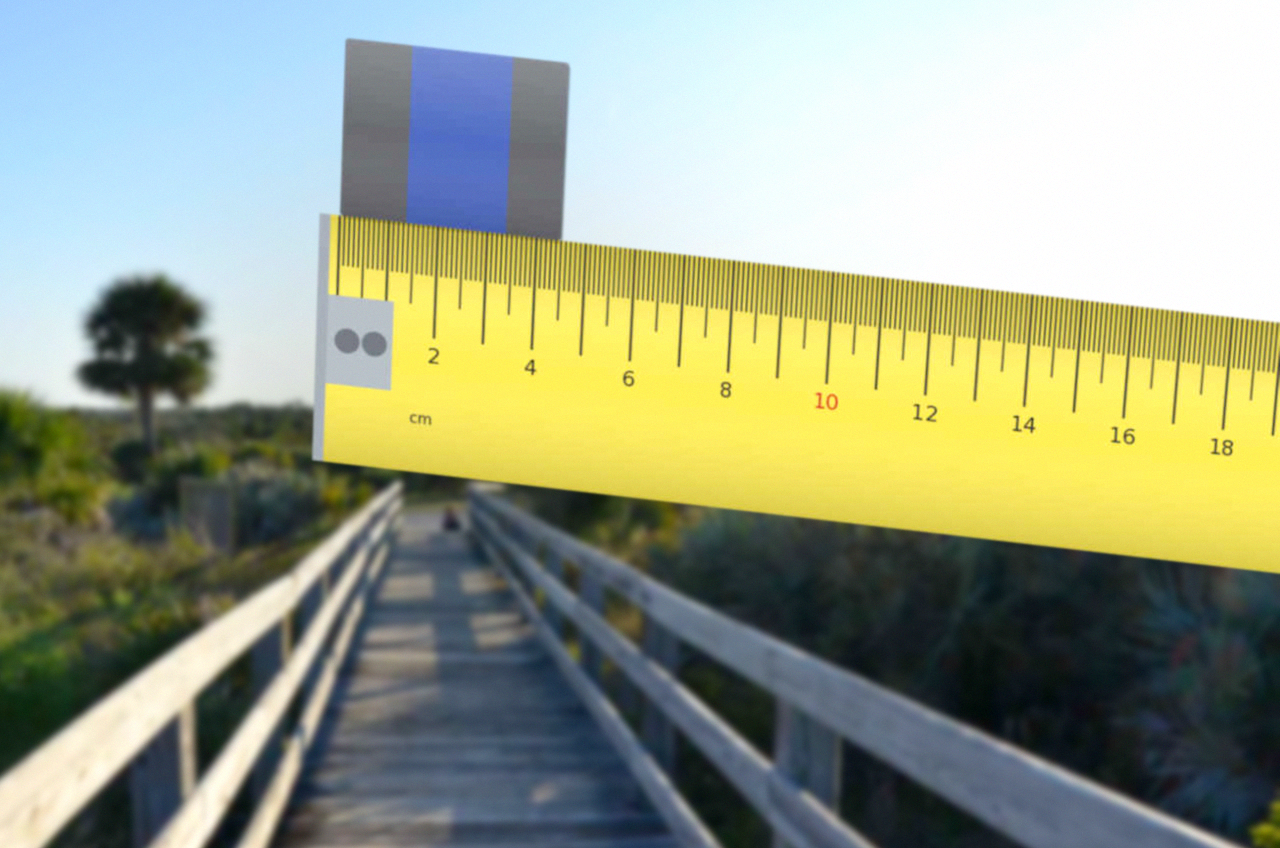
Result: 4.5,cm
